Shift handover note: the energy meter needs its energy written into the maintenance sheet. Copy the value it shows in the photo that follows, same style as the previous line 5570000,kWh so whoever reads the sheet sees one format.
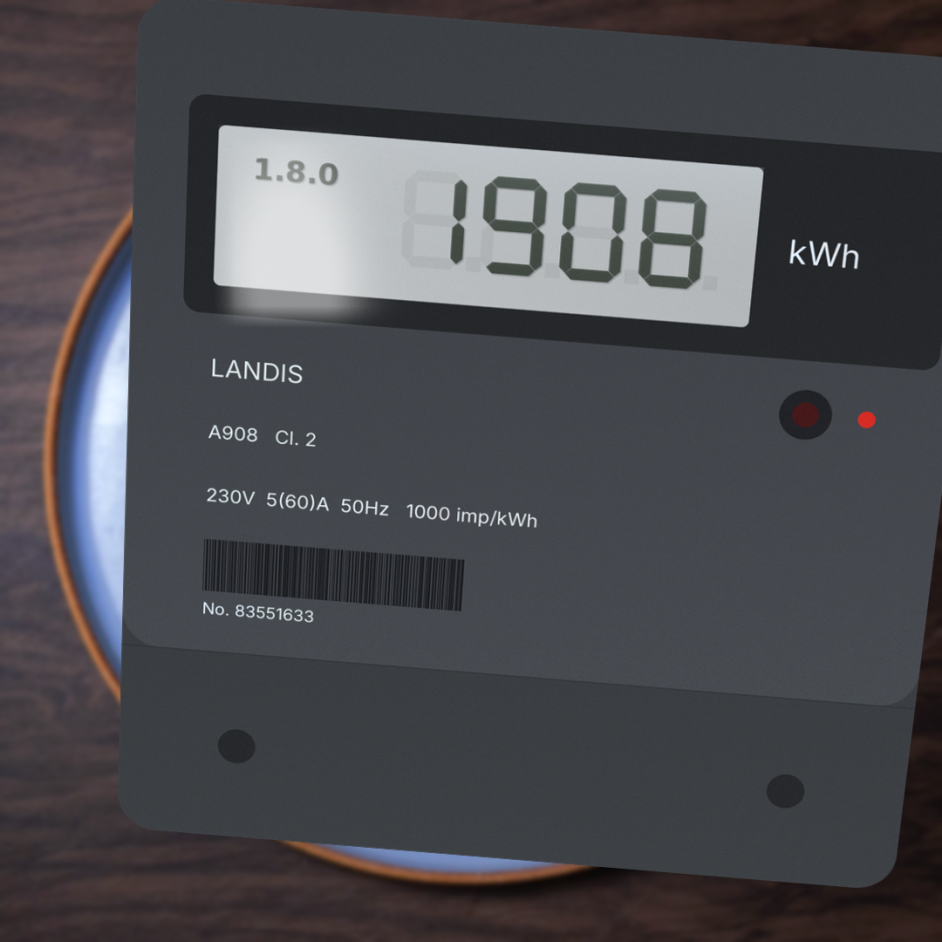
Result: 1908,kWh
